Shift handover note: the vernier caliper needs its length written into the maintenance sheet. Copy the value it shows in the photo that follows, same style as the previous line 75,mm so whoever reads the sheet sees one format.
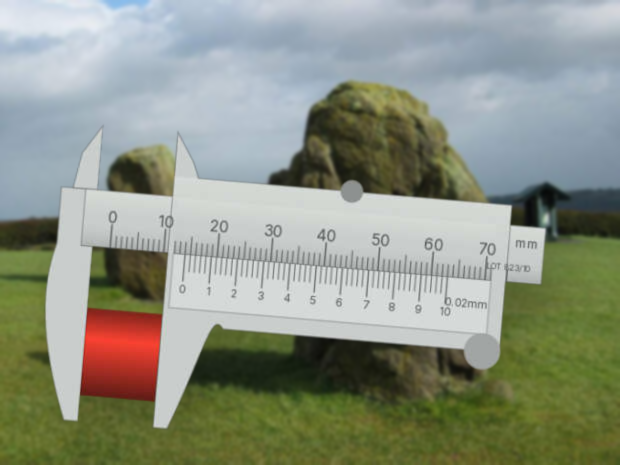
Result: 14.0,mm
